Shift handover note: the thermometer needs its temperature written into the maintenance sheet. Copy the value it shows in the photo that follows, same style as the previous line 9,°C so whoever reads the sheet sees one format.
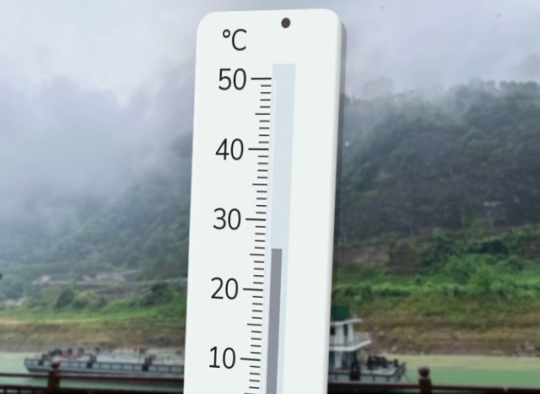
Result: 26,°C
